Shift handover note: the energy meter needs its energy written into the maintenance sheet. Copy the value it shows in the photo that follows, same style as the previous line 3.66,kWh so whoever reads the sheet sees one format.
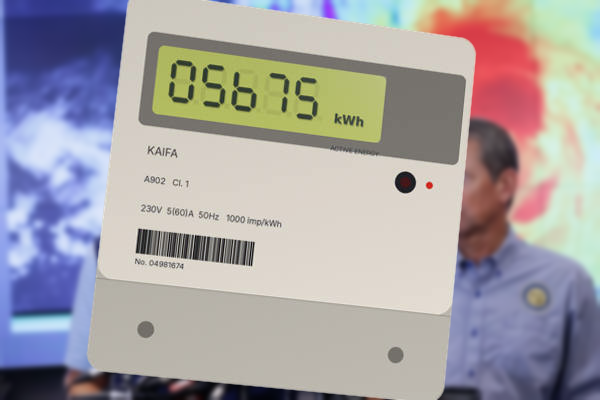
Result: 5675,kWh
